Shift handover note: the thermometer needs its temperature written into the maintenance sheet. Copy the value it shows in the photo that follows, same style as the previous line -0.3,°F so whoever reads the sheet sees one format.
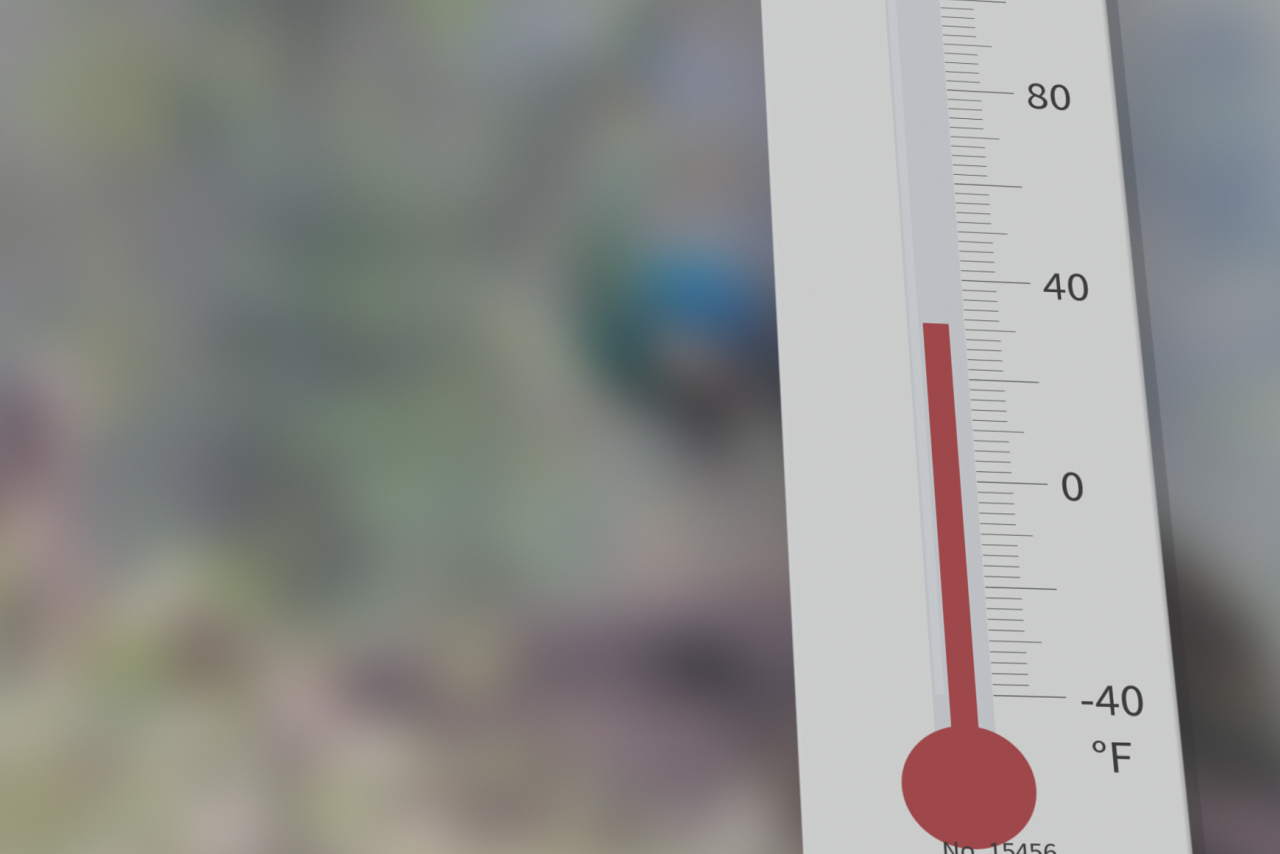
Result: 31,°F
